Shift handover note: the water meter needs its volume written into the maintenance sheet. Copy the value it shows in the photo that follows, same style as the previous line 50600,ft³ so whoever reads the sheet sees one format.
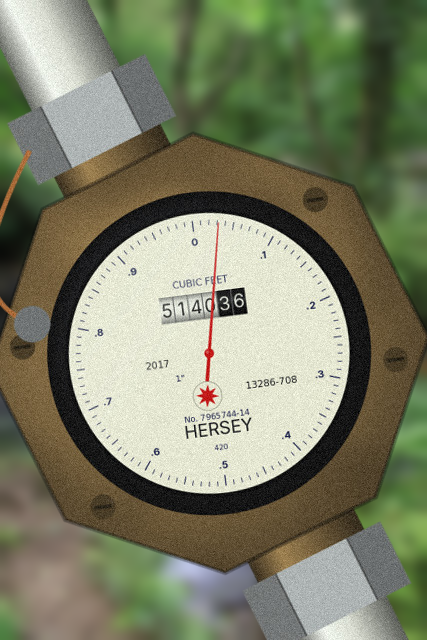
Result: 514036.03,ft³
